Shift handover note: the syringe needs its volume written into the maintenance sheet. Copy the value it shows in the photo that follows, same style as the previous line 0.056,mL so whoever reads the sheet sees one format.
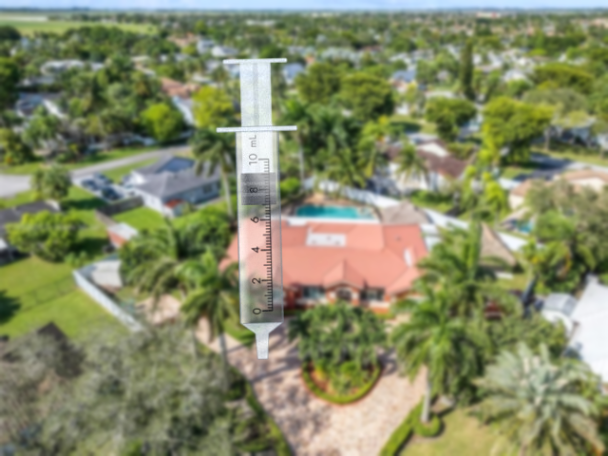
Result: 7,mL
